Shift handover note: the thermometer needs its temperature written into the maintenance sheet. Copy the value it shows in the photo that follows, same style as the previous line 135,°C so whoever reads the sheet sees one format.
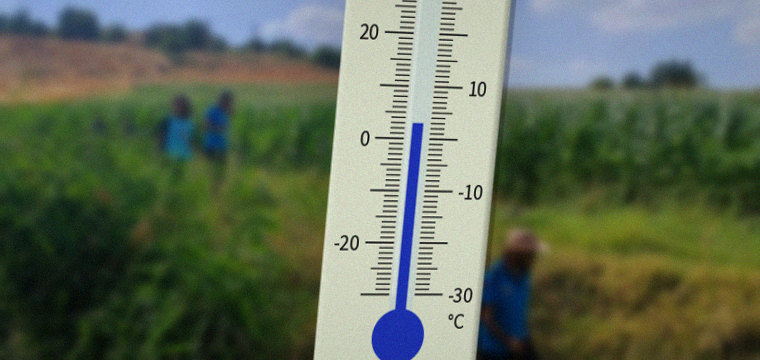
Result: 3,°C
